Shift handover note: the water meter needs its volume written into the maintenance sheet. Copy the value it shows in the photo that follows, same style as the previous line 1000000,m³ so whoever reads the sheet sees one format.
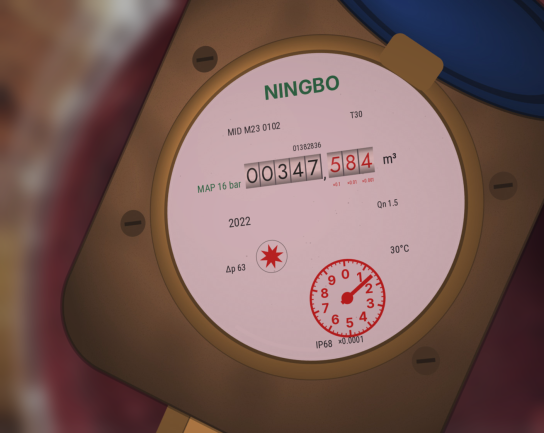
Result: 347.5841,m³
